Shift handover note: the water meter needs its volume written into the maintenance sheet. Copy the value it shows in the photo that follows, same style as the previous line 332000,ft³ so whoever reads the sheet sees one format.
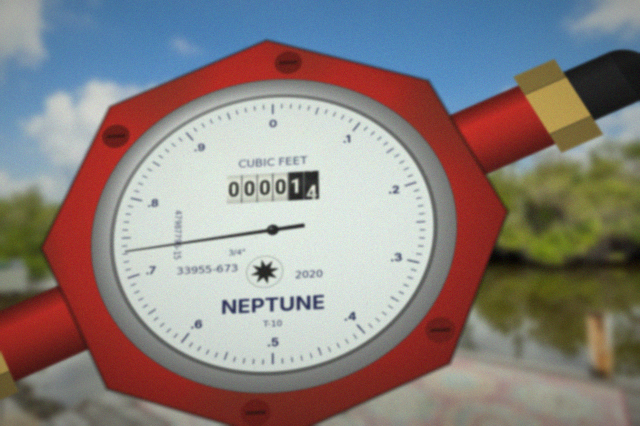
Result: 13.73,ft³
